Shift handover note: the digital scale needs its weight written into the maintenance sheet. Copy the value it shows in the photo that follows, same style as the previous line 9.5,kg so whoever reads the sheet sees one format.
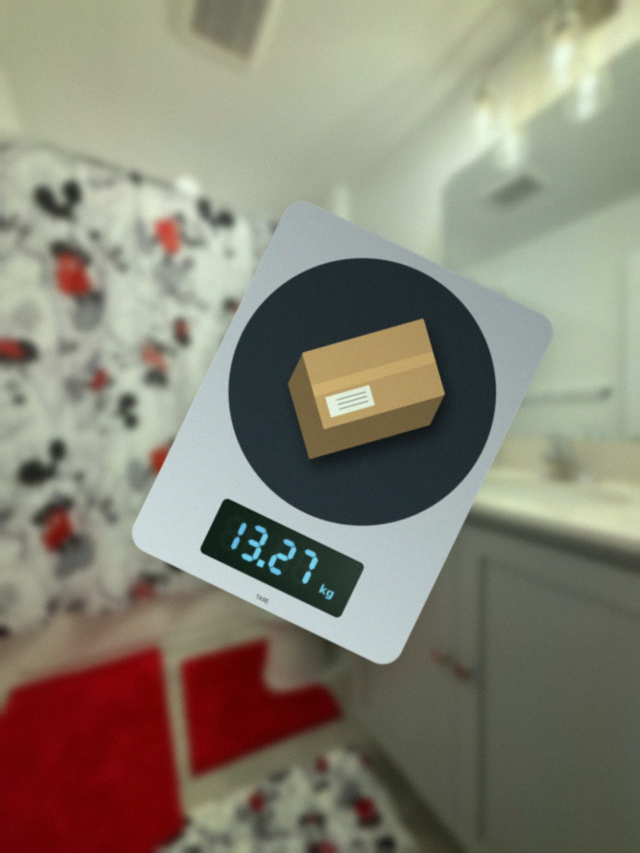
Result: 13.27,kg
